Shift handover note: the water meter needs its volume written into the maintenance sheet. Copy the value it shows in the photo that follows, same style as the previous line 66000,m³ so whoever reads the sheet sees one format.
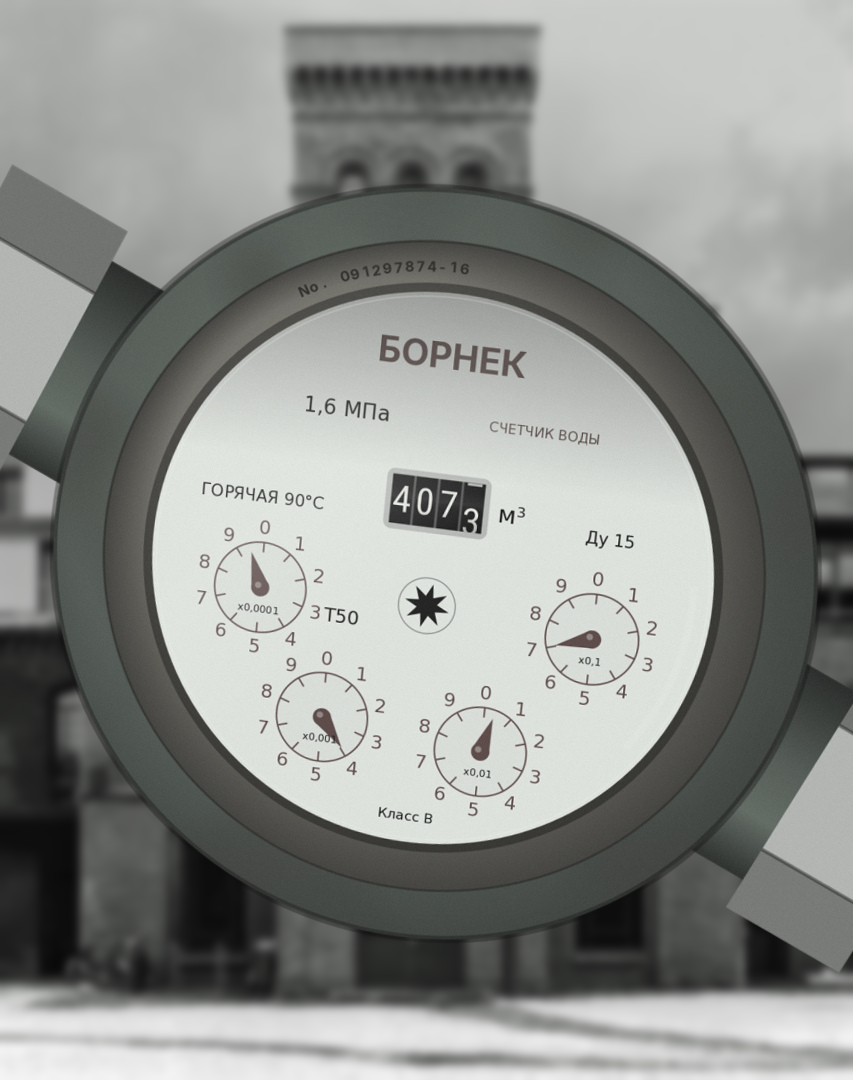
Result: 4072.7039,m³
